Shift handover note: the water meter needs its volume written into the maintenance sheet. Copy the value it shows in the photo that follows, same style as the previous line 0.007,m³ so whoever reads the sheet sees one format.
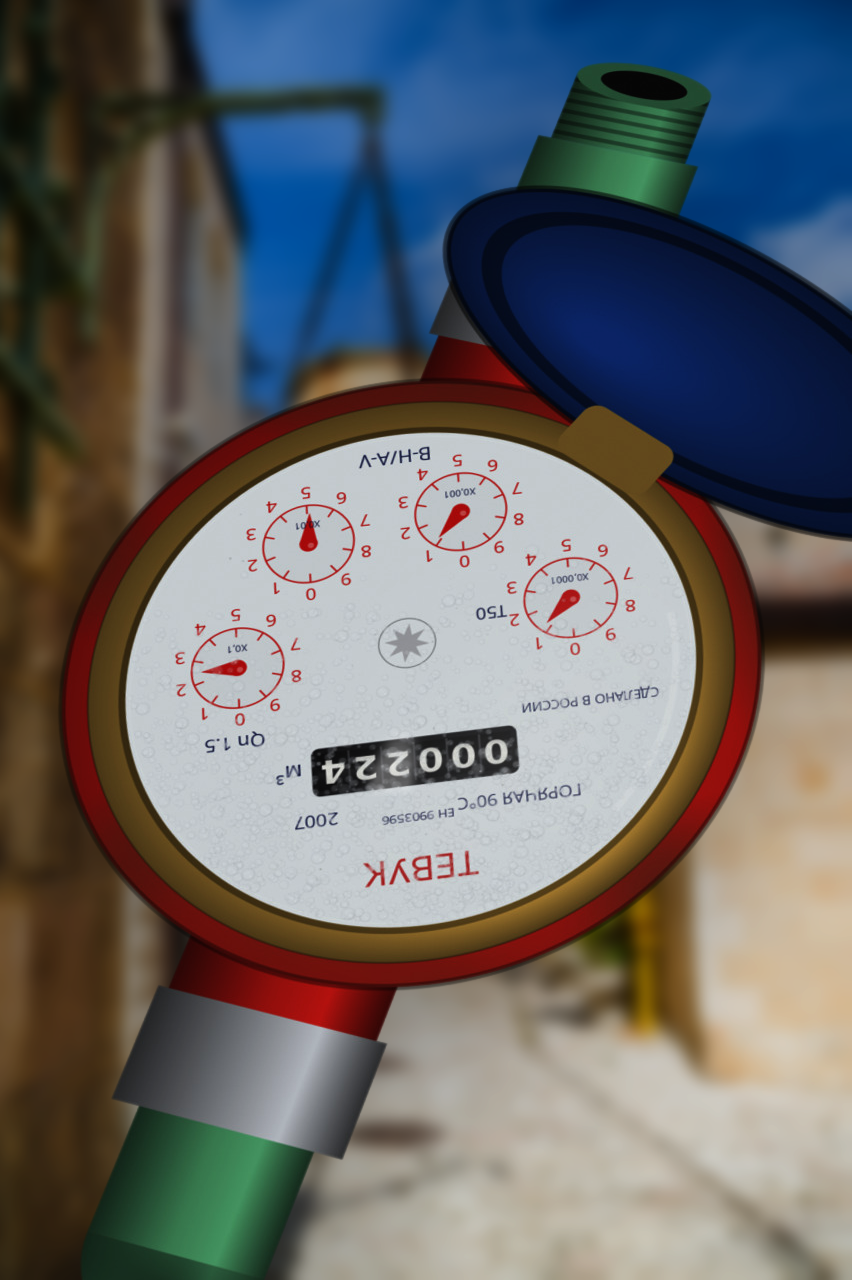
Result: 224.2511,m³
